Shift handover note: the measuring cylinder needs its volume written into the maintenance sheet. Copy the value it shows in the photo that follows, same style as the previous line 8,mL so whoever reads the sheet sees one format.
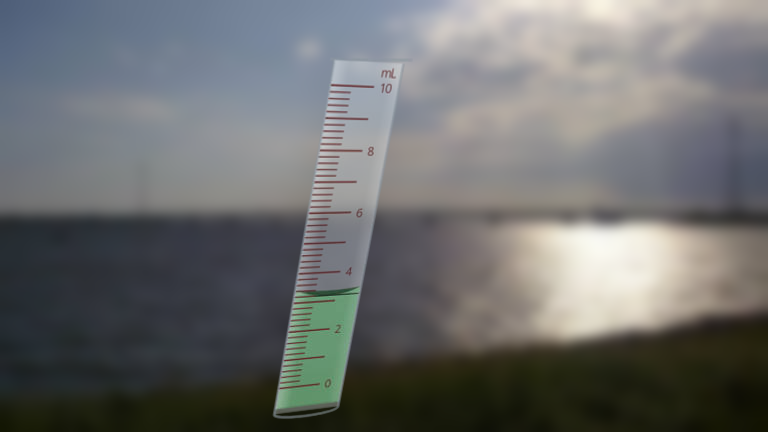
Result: 3.2,mL
